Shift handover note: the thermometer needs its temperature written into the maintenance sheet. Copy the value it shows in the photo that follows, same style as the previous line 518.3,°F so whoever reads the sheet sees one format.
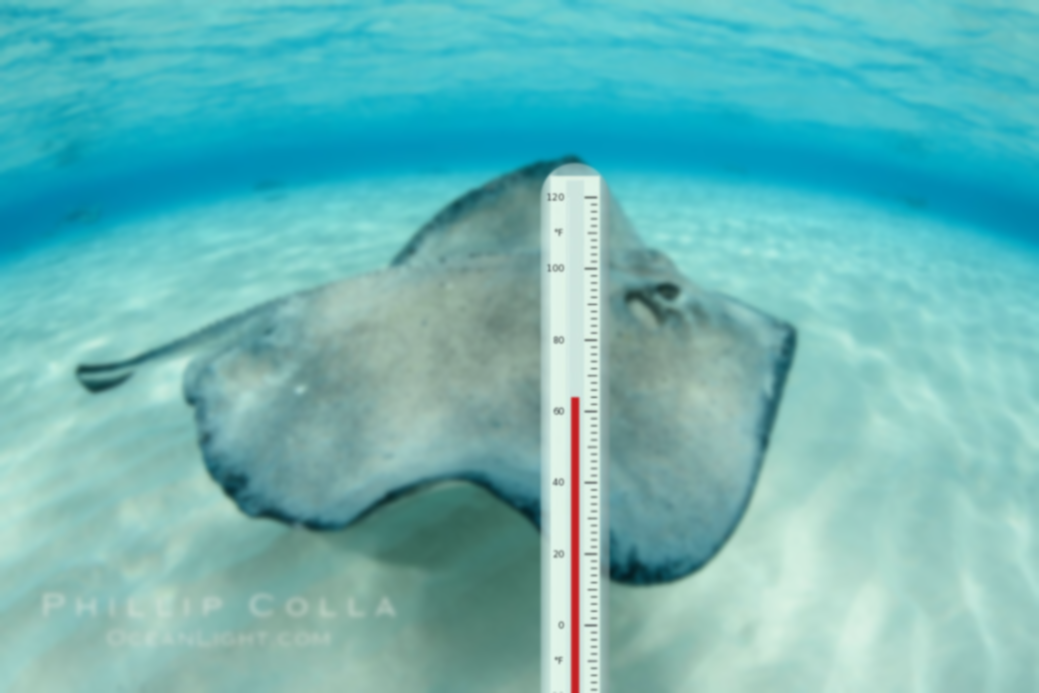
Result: 64,°F
